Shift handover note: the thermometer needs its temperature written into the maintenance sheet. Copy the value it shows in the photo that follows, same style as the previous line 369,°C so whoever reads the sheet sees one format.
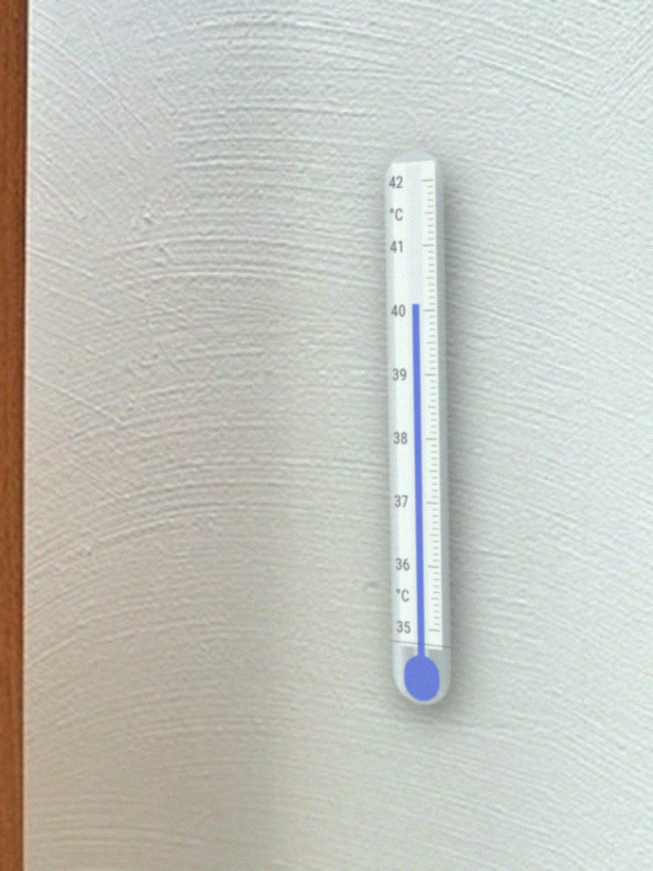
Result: 40.1,°C
